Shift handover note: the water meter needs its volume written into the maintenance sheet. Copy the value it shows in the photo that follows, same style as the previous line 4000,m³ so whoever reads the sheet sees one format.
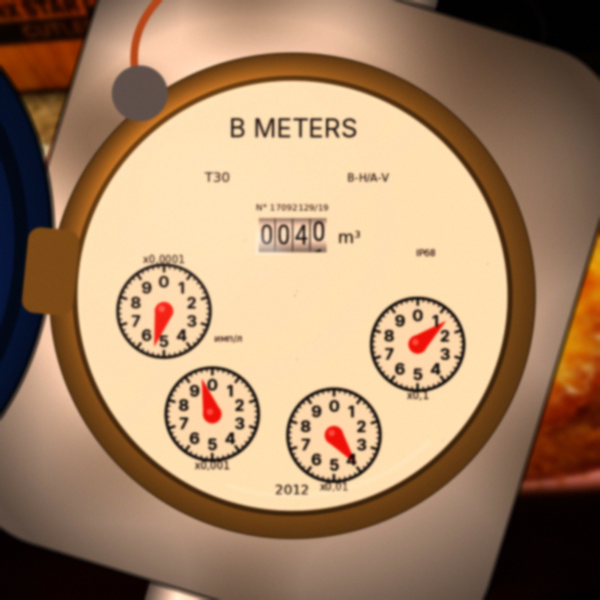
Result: 40.1395,m³
